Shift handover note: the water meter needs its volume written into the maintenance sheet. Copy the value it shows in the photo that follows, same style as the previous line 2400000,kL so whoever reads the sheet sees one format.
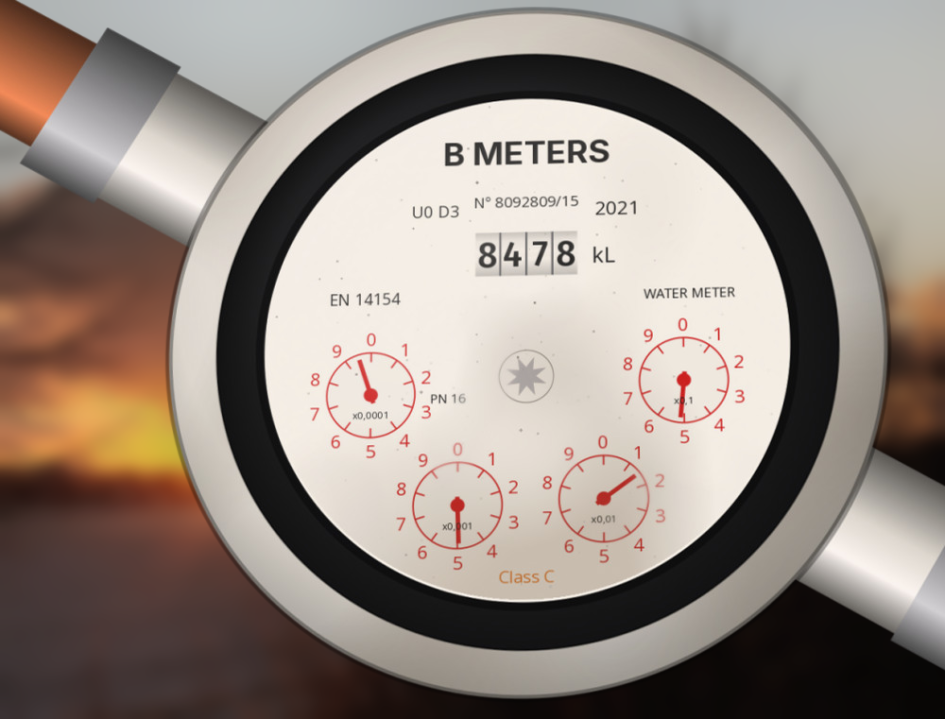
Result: 8478.5149,kL
